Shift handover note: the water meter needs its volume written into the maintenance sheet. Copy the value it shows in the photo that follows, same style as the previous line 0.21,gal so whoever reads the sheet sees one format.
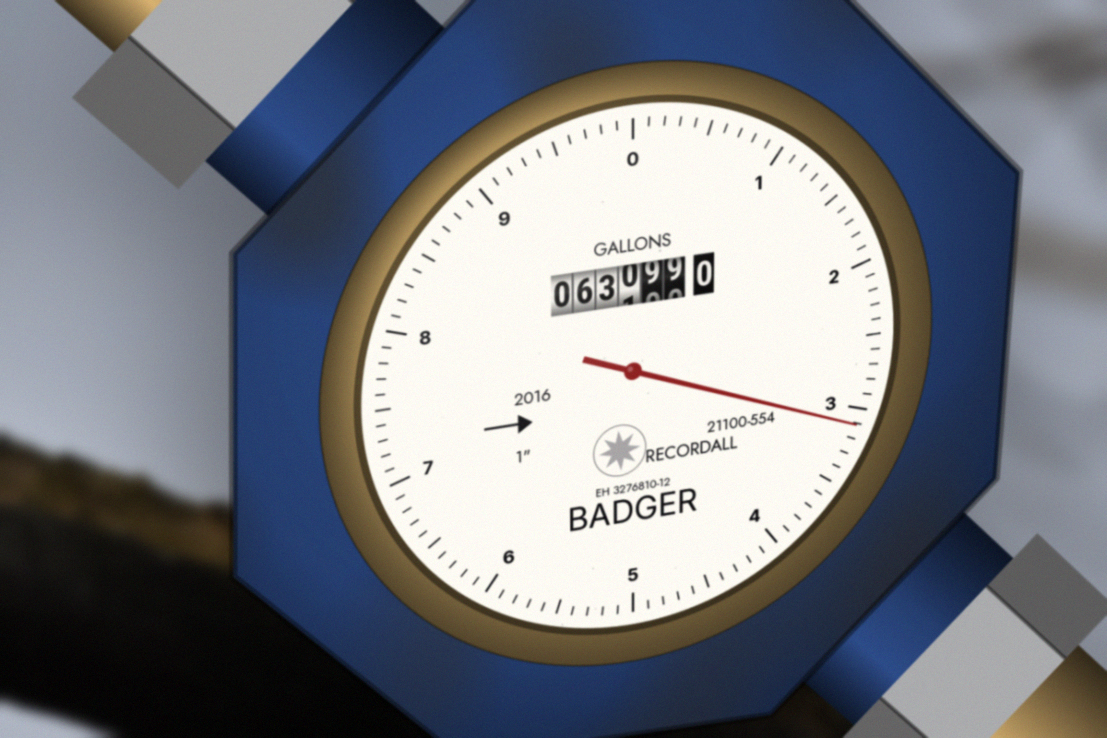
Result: 630993.1,gal
